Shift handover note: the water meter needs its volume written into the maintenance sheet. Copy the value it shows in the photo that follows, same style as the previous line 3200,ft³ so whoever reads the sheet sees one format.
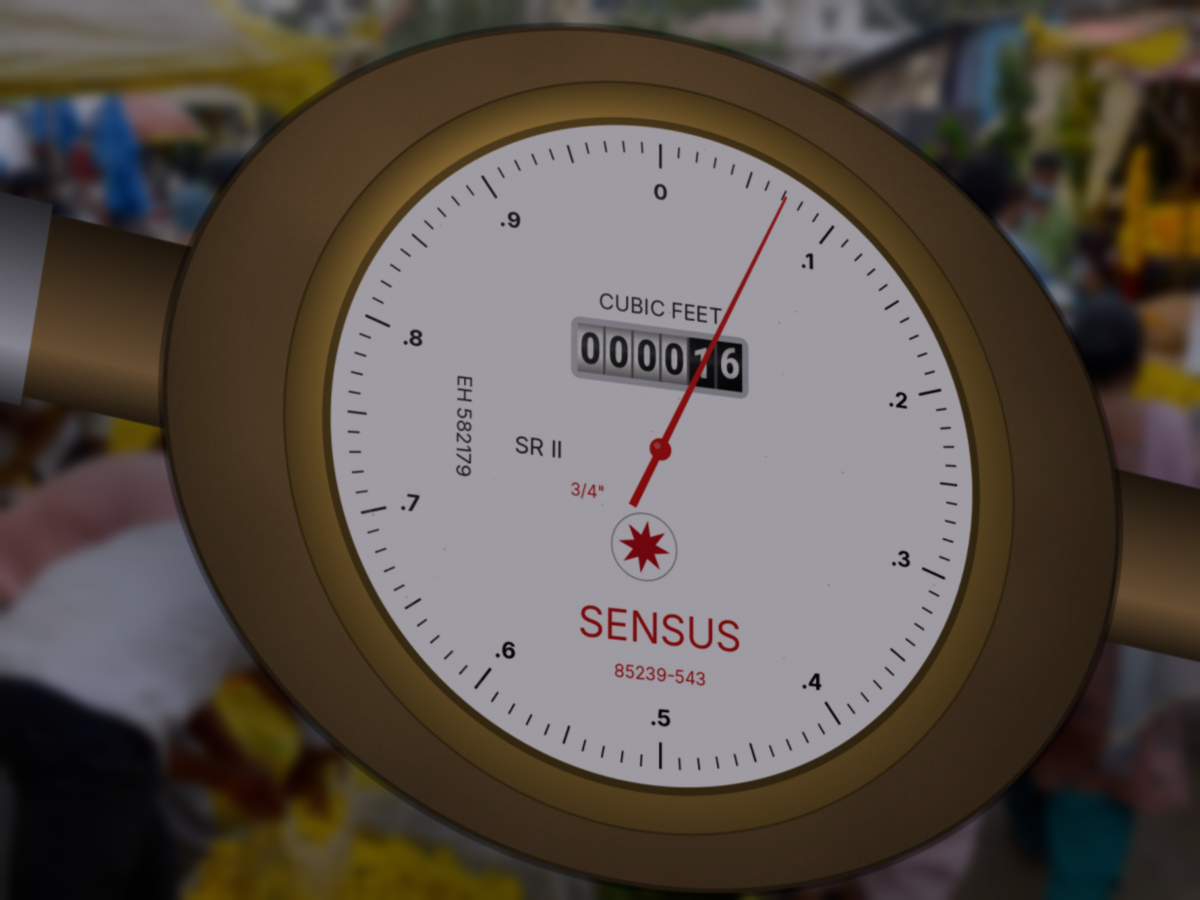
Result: 16.07,ft³
